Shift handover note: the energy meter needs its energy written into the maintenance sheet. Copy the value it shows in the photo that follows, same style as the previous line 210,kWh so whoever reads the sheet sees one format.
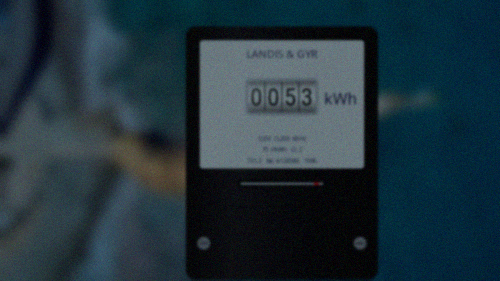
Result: 53,kWh
